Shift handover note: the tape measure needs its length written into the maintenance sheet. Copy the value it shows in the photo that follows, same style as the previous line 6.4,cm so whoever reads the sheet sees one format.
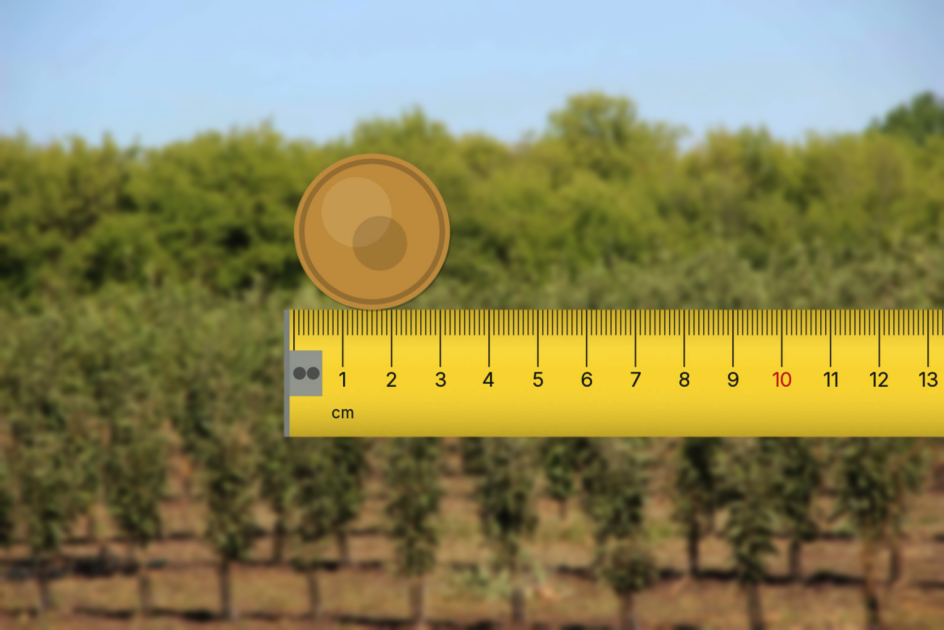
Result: 3.2,cm
